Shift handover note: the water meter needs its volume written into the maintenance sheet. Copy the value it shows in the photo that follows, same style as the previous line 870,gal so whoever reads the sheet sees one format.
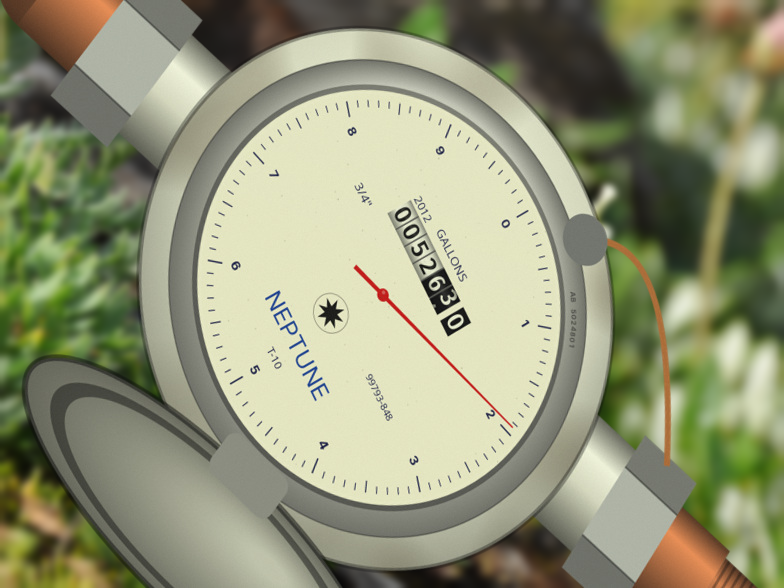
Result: 52631.9,gal
